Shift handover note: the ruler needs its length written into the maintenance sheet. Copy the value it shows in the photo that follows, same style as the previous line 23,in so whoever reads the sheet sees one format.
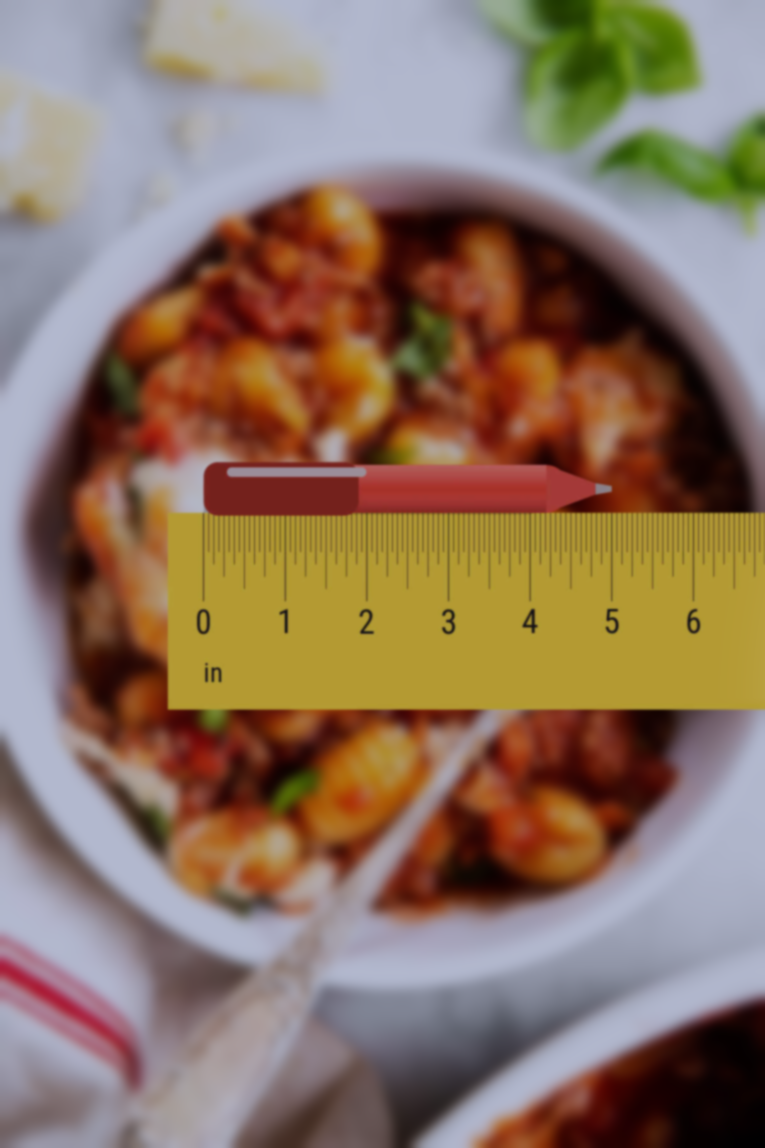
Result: 5,in
